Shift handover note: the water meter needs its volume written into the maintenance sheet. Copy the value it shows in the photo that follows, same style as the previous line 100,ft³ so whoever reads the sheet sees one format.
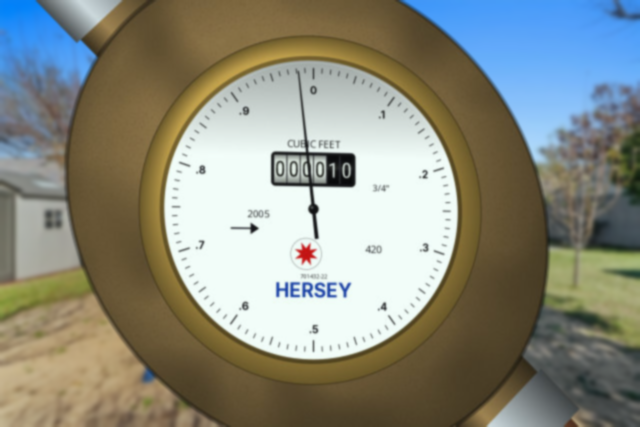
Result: 9.98,ft³
